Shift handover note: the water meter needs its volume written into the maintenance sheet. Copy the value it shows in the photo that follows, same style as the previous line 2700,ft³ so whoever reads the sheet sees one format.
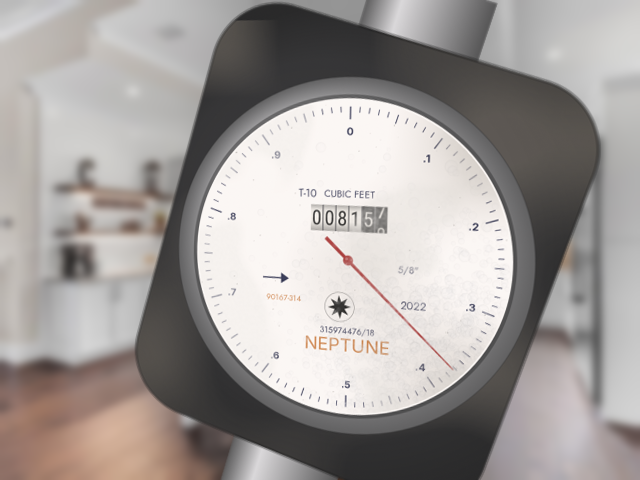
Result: 8157.37,ft³
